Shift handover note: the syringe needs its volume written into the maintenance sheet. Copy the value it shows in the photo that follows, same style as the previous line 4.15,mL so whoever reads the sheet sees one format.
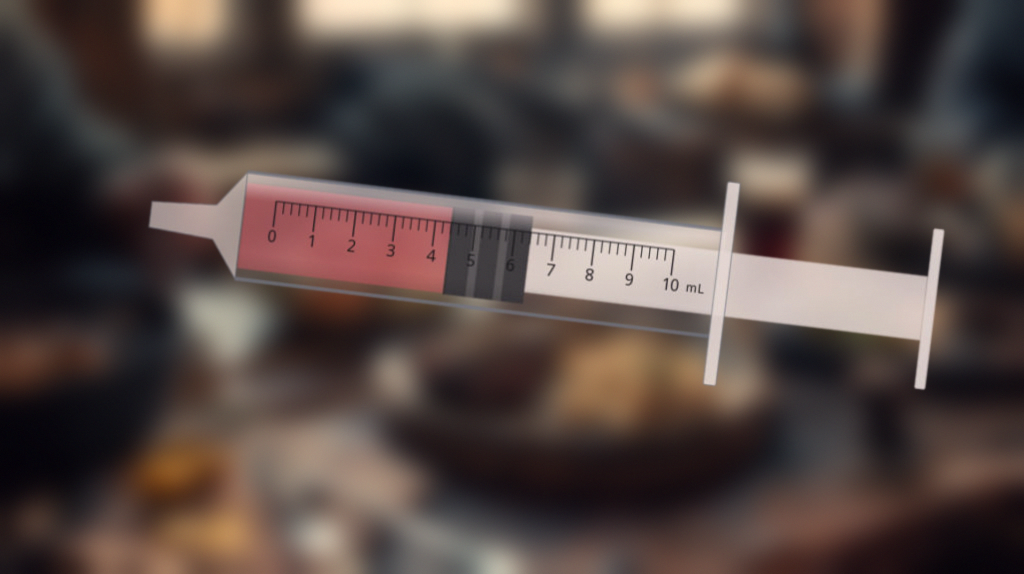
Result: 4.4,mL
